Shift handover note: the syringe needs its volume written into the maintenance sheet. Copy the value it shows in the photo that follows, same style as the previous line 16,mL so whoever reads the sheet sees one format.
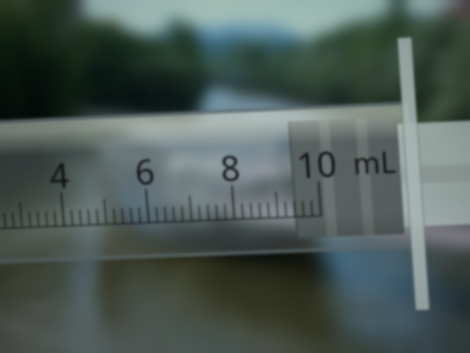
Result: 9.4,mL
